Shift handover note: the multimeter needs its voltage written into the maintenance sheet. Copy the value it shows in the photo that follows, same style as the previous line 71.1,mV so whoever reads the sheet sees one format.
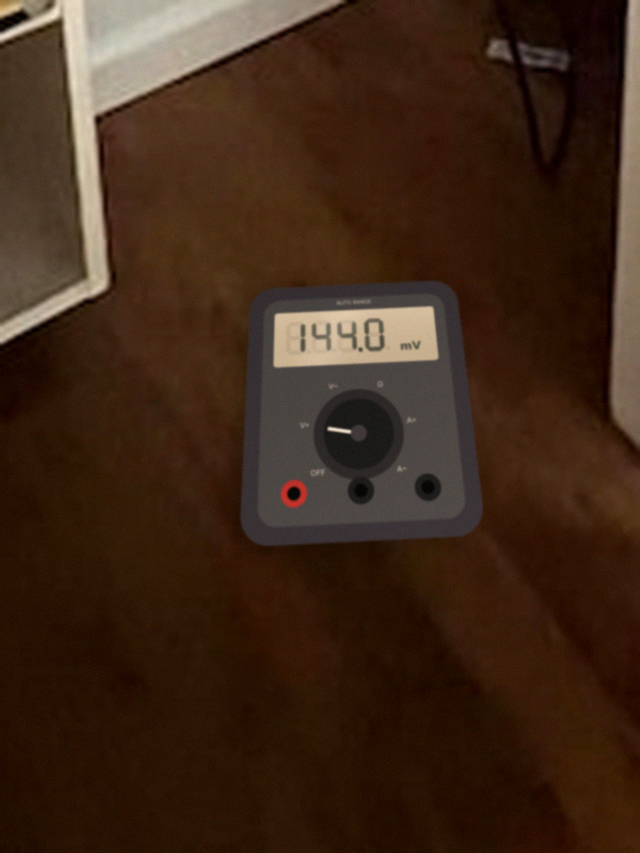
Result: 144.0,mV
